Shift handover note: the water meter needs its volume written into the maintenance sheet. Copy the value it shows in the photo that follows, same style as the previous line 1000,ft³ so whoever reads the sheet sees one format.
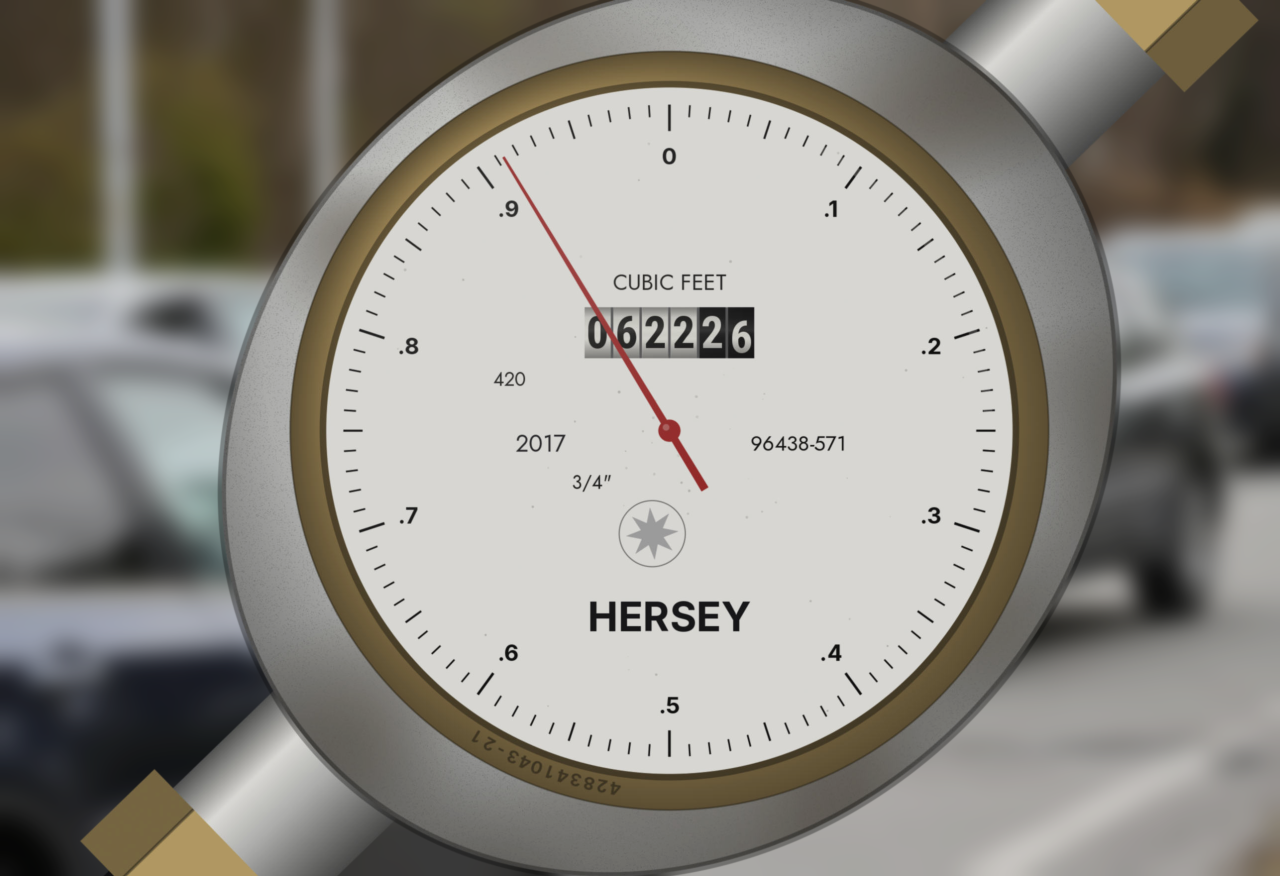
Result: 62225.91,ft³
